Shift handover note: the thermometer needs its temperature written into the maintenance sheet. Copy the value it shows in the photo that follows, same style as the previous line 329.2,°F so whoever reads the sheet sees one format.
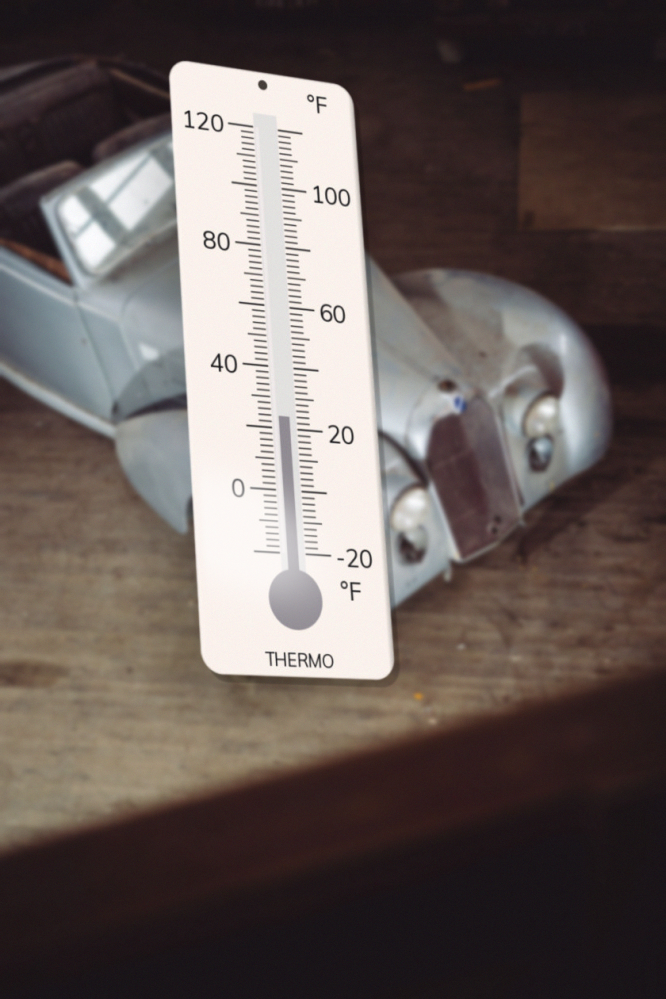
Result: 24,°F
